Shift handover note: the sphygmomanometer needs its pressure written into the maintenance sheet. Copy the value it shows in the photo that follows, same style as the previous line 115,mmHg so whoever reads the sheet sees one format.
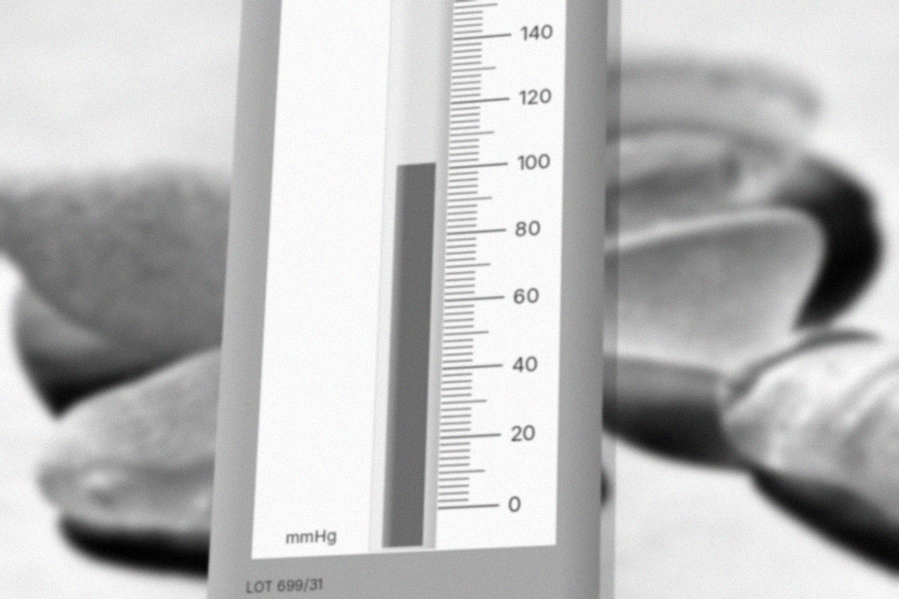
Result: 102,mmHg
